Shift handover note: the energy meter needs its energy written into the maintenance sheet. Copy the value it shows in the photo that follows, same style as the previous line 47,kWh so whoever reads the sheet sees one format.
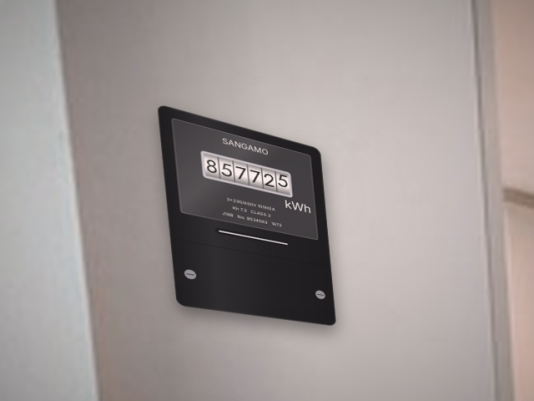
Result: 857725,kWh
